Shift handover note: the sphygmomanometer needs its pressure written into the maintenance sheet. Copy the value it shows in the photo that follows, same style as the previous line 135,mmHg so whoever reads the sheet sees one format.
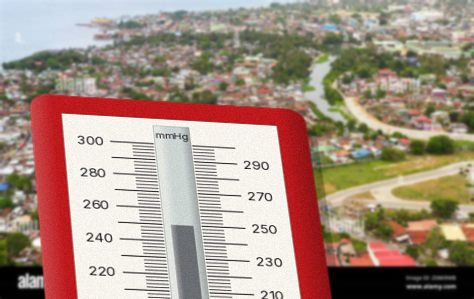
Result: 250,mmHg
